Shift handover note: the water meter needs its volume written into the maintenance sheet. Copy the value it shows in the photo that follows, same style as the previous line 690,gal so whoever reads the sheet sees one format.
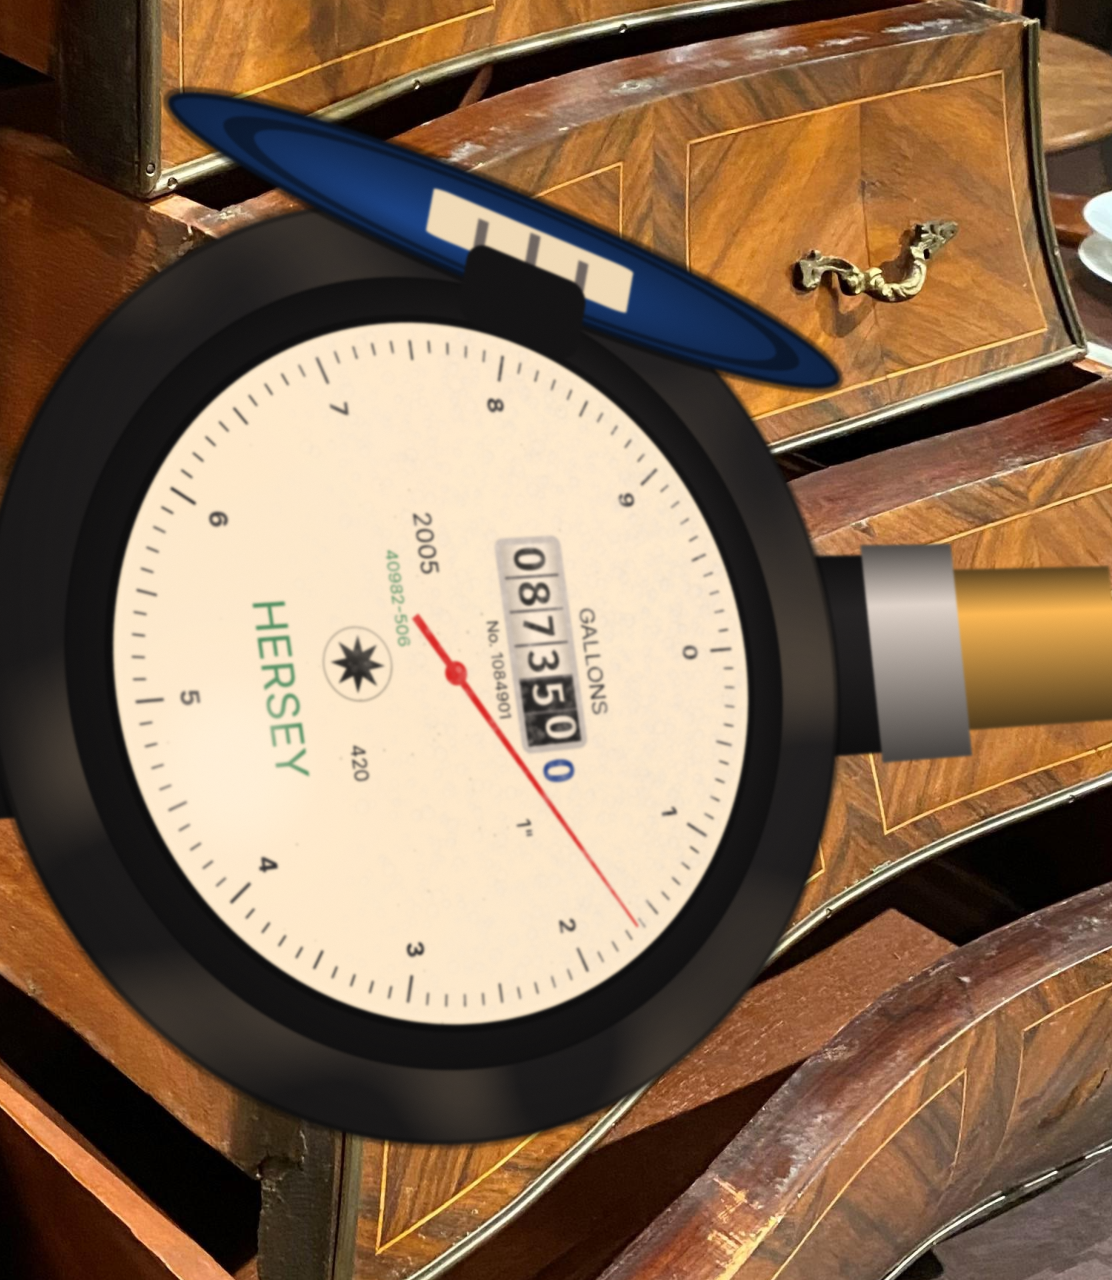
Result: 873501.6,gal
